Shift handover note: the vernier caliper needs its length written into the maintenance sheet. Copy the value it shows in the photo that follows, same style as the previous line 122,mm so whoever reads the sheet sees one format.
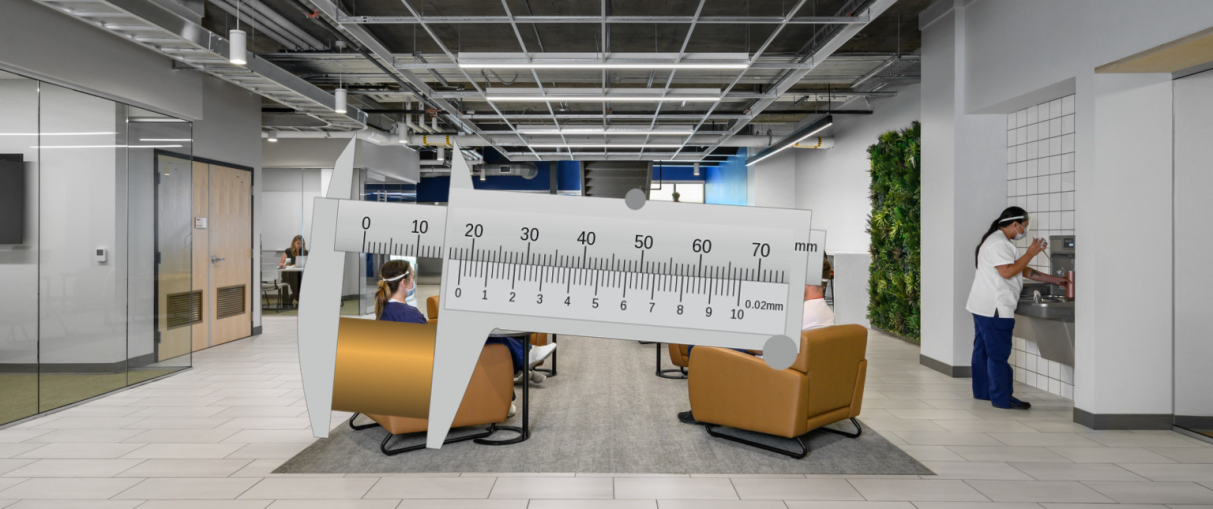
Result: 18.0,mm
